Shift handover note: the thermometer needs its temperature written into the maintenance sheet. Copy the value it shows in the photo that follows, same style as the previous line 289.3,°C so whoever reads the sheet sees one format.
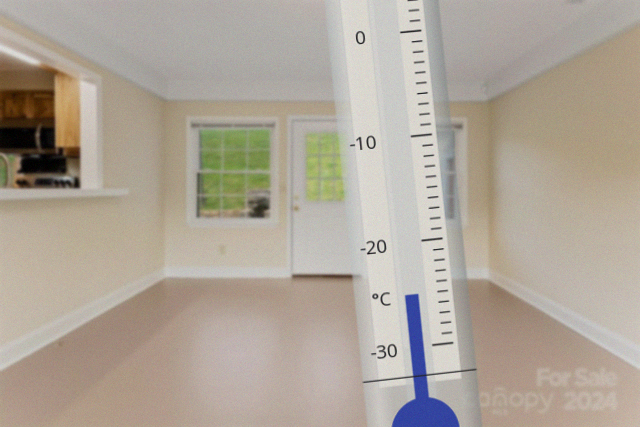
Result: -25,°C
